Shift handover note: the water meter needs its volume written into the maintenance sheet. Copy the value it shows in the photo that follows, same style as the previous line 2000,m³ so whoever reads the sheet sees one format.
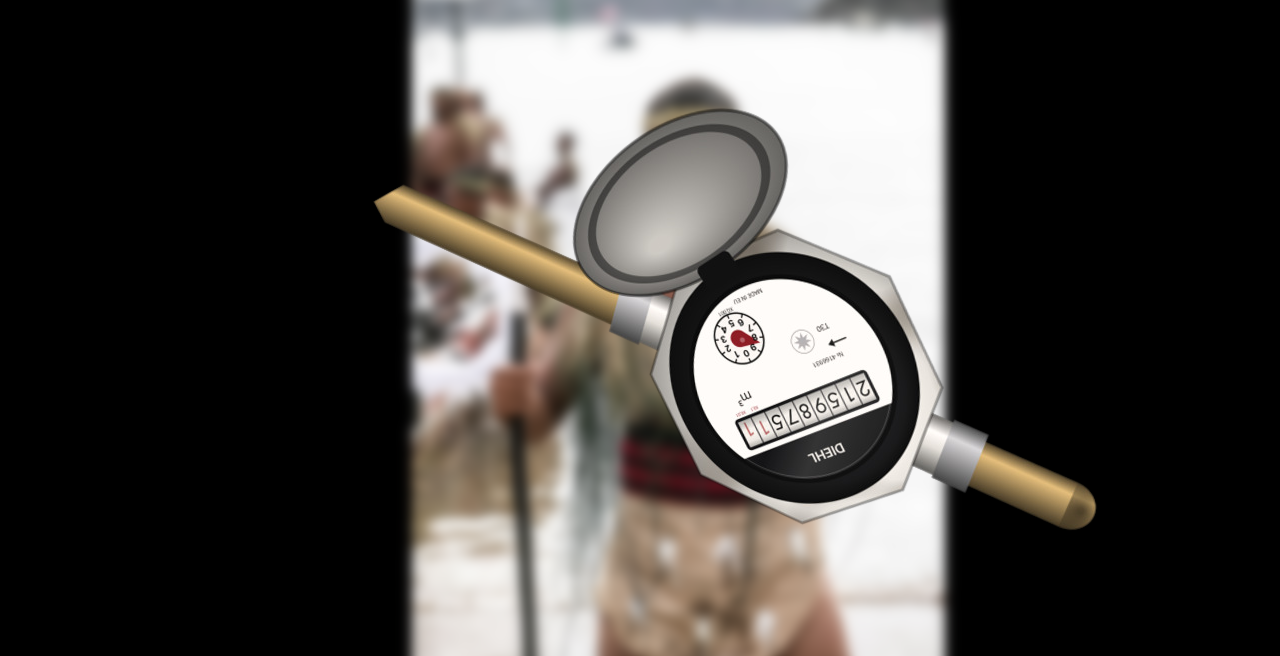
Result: 2159875.108,m³
